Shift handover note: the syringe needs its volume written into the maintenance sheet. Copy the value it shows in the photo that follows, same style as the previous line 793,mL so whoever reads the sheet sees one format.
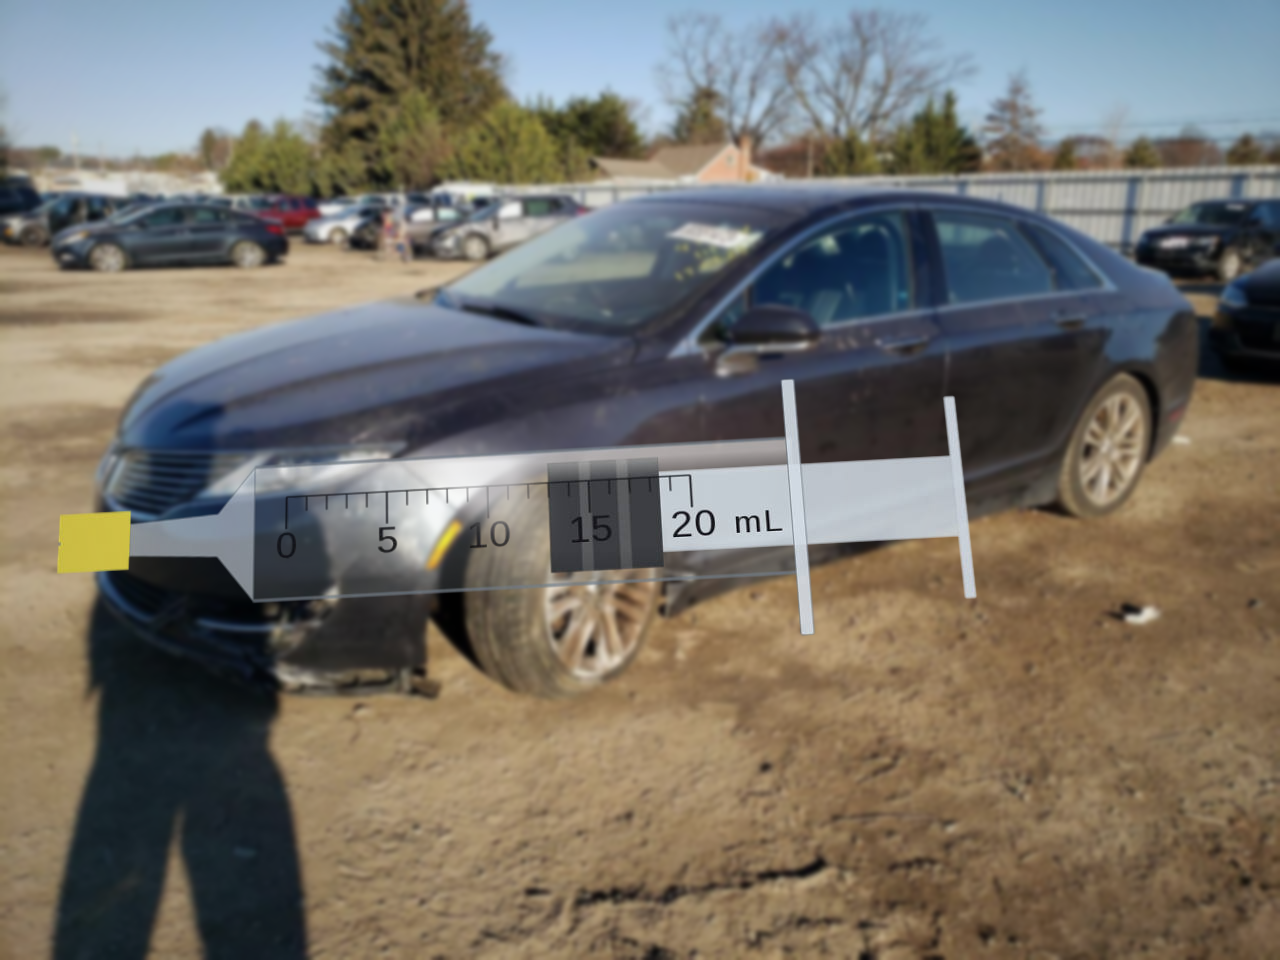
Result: 13,mL
